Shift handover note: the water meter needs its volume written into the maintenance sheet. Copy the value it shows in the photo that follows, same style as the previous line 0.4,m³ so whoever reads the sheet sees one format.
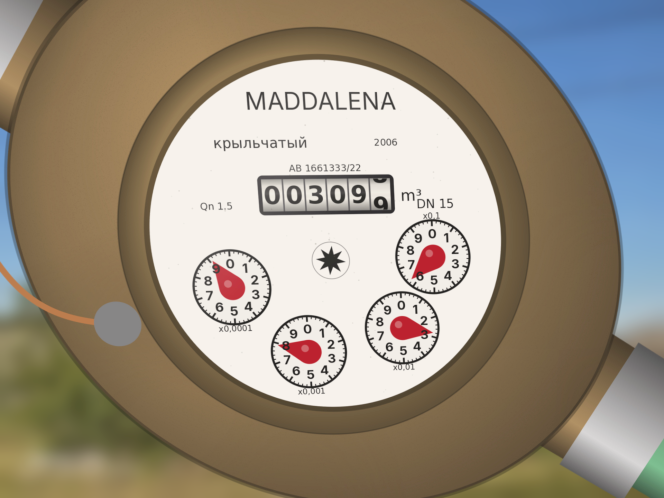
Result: 3098.6279,m³
